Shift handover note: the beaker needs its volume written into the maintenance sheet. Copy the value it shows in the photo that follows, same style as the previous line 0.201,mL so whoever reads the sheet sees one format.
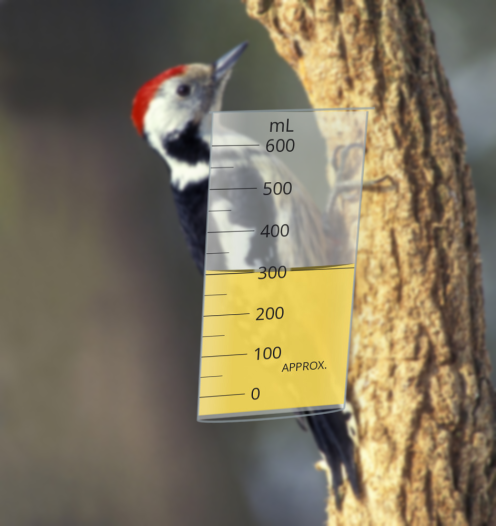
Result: 300,mL
